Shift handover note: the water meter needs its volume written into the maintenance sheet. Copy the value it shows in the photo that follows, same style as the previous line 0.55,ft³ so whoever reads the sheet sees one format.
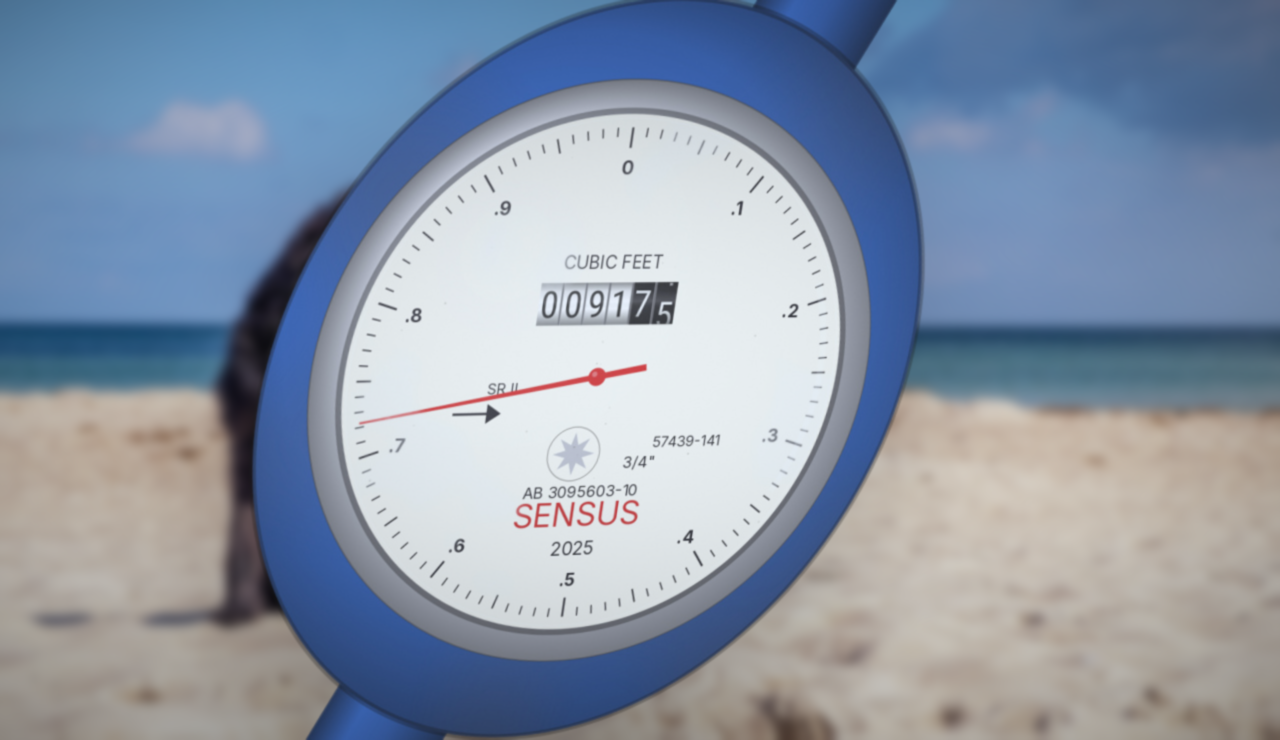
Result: 9174.72,ft³
